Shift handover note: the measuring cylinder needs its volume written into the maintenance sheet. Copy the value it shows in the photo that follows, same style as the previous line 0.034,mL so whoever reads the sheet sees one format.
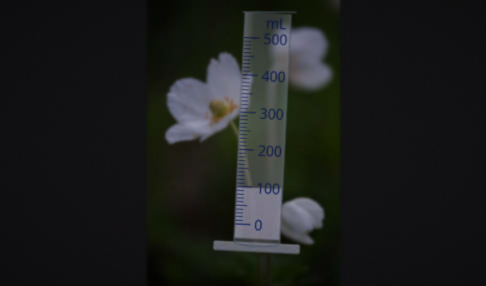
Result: 100,mL
